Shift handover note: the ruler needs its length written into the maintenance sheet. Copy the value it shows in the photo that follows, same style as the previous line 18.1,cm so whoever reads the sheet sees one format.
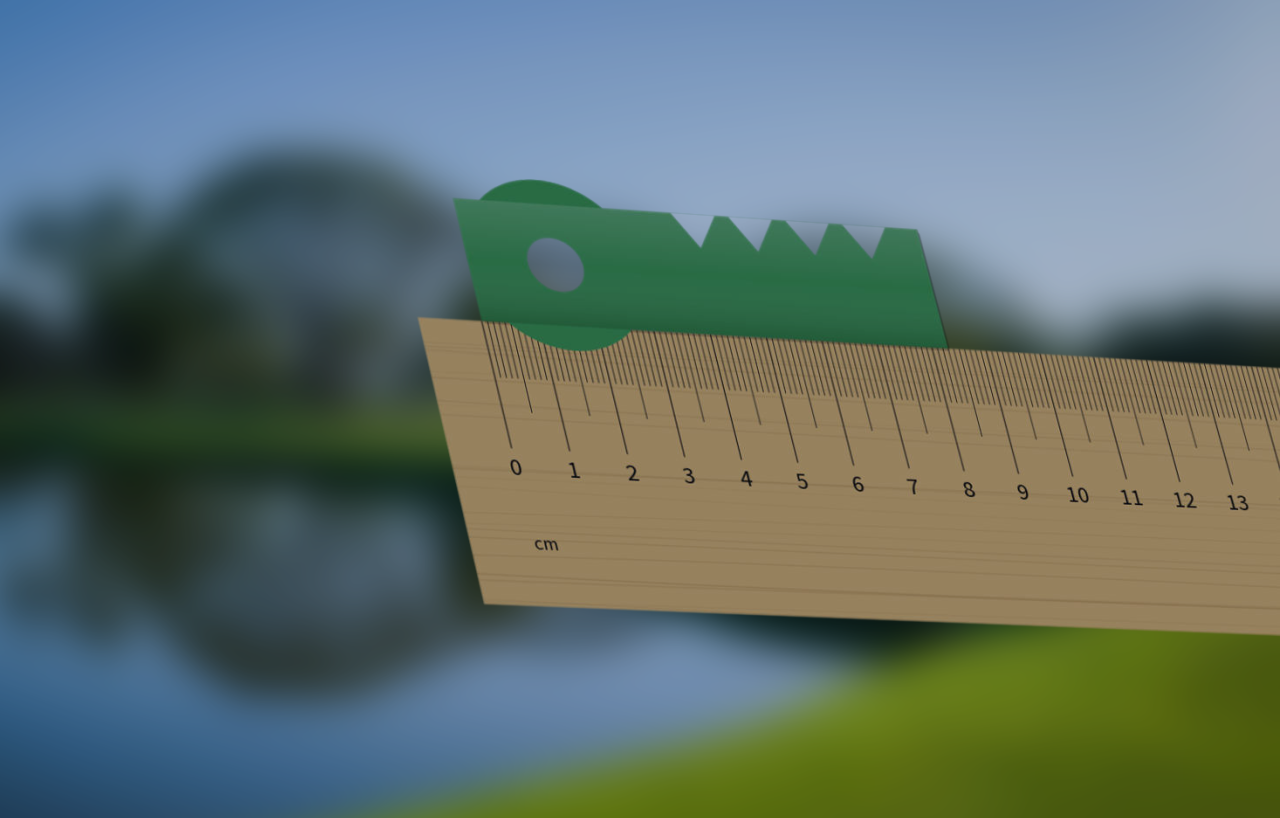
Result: 8.3,cm
